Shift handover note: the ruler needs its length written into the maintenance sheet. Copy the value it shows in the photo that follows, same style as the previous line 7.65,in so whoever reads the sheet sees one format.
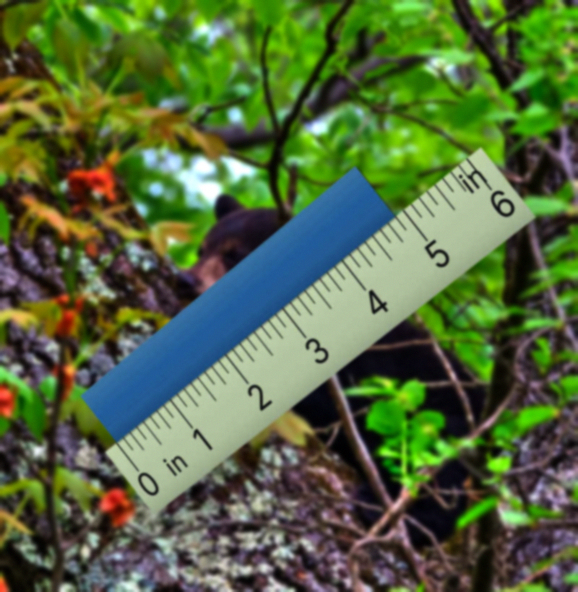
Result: 4.875,in
